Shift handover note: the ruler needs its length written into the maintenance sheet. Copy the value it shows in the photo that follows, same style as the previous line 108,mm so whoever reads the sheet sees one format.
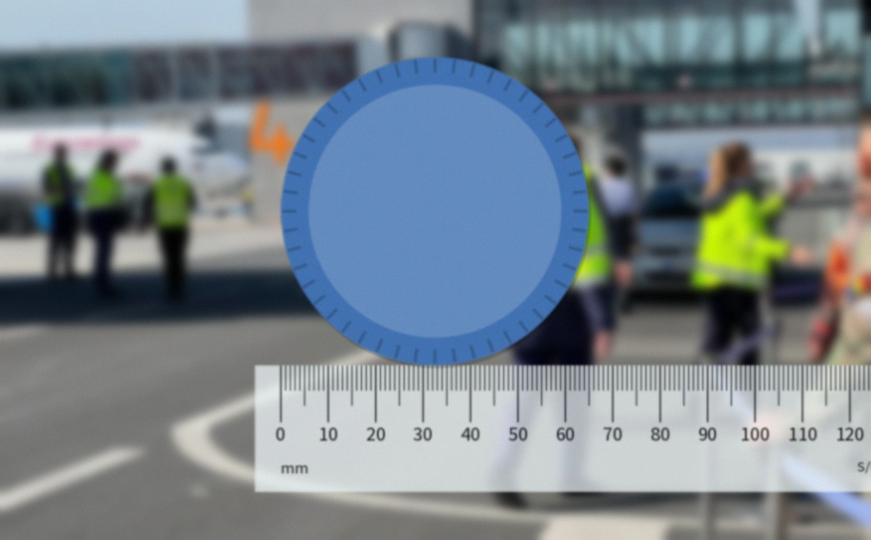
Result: 65,mm
